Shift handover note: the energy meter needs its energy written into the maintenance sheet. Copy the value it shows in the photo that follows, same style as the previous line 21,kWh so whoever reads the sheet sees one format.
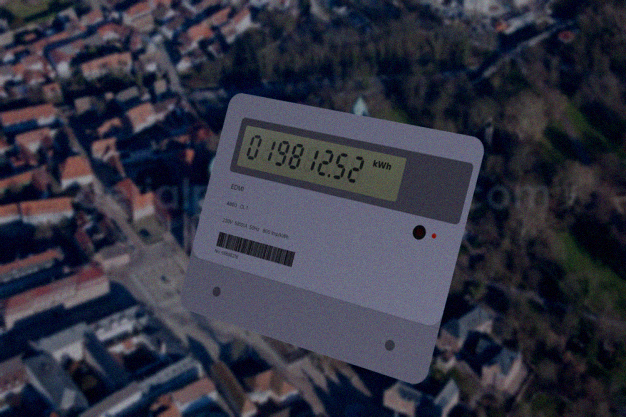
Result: 19812.52,kWh
